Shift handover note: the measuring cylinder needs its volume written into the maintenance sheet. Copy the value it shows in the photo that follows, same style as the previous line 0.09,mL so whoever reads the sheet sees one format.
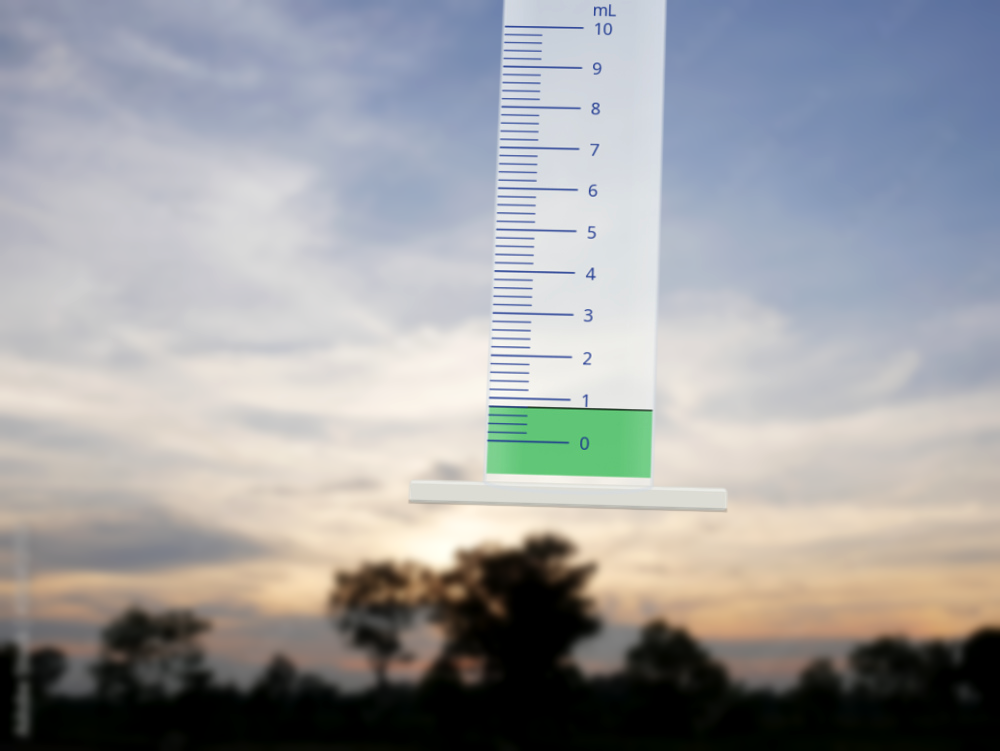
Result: 0.8,mL
